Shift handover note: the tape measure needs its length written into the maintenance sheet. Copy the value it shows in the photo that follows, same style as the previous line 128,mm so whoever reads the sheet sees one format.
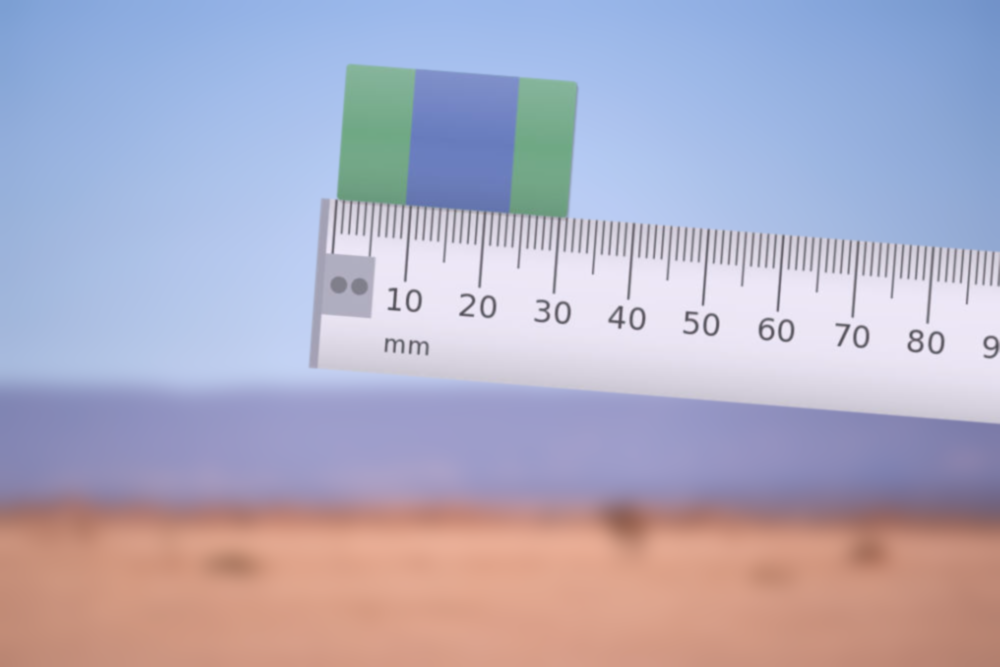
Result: 31,mm
